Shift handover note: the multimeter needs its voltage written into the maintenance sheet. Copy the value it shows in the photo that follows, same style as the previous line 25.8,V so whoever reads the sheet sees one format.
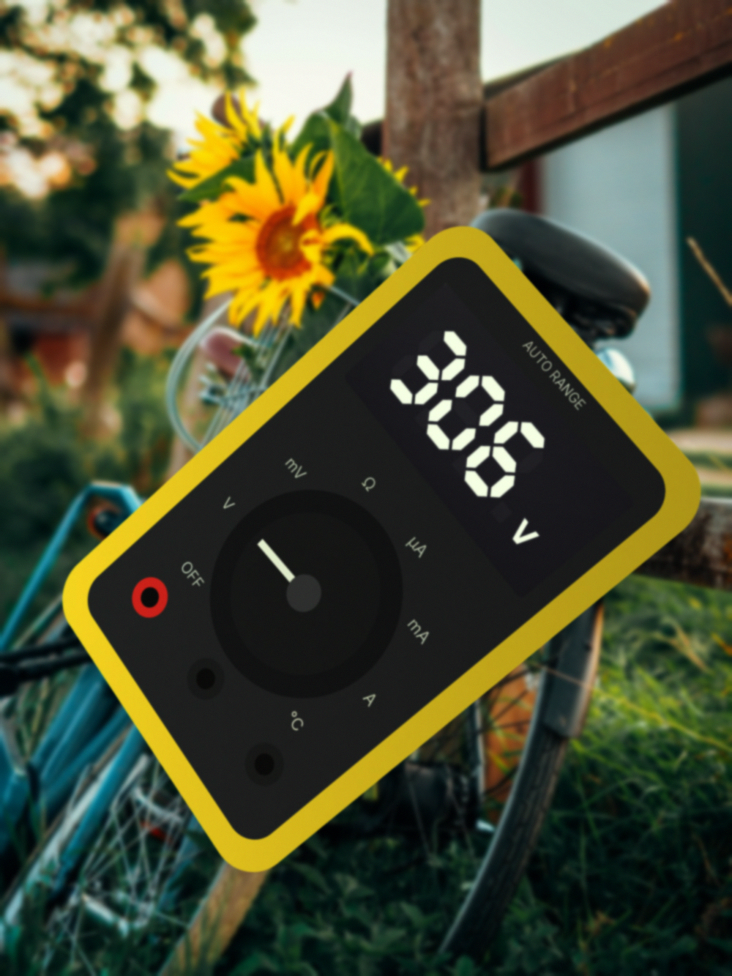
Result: 306,V
